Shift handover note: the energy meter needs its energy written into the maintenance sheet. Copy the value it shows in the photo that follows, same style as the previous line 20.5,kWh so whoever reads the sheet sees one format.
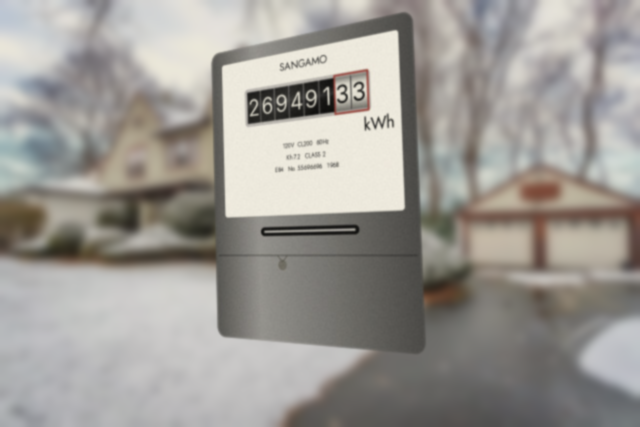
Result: 269491.33,kWh
